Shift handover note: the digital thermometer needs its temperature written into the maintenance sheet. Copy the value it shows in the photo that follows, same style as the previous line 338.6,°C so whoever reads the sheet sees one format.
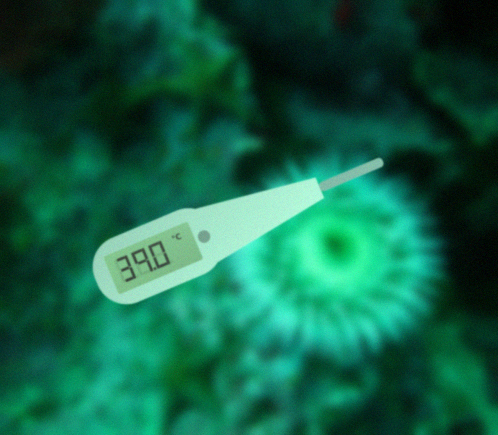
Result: 39.0,°C
